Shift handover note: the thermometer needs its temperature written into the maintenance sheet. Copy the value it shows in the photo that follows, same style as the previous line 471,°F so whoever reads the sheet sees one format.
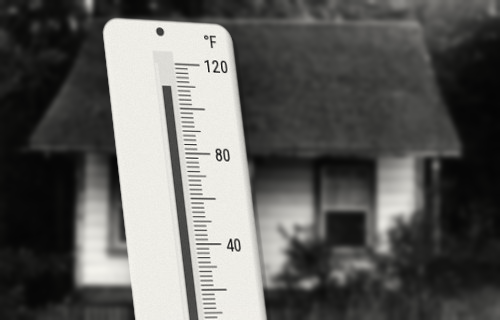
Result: 110,°F
